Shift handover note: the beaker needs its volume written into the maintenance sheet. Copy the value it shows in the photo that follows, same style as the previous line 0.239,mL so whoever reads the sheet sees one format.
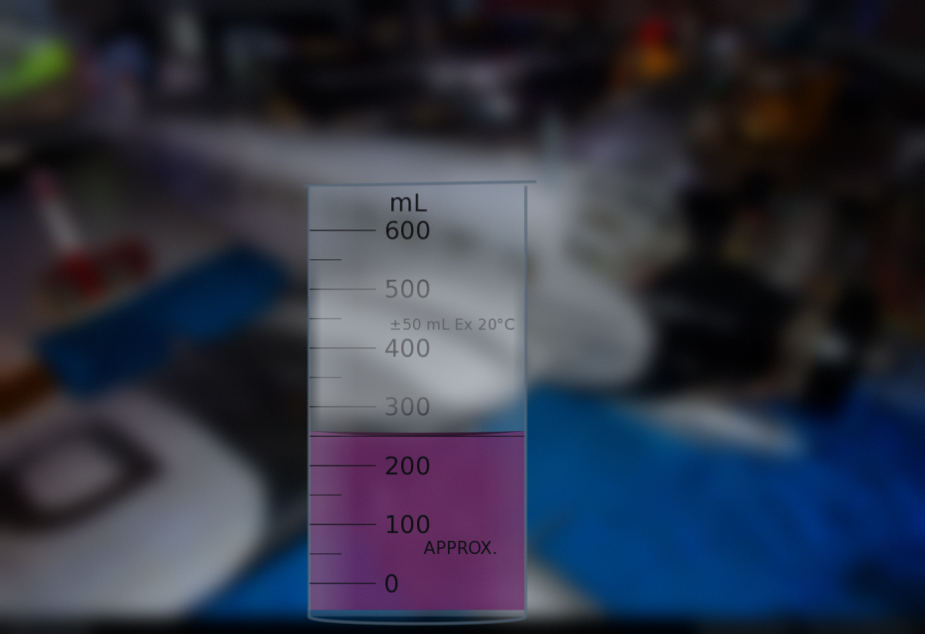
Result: 250,mL
